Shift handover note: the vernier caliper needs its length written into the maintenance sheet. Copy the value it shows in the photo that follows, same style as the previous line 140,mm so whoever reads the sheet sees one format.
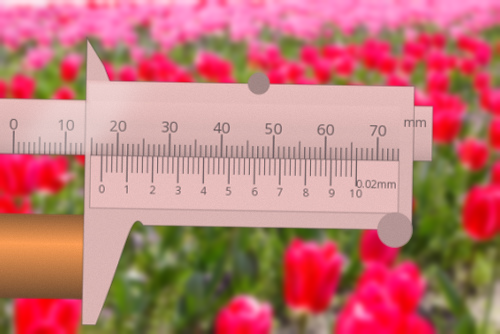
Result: 17.0,mm
